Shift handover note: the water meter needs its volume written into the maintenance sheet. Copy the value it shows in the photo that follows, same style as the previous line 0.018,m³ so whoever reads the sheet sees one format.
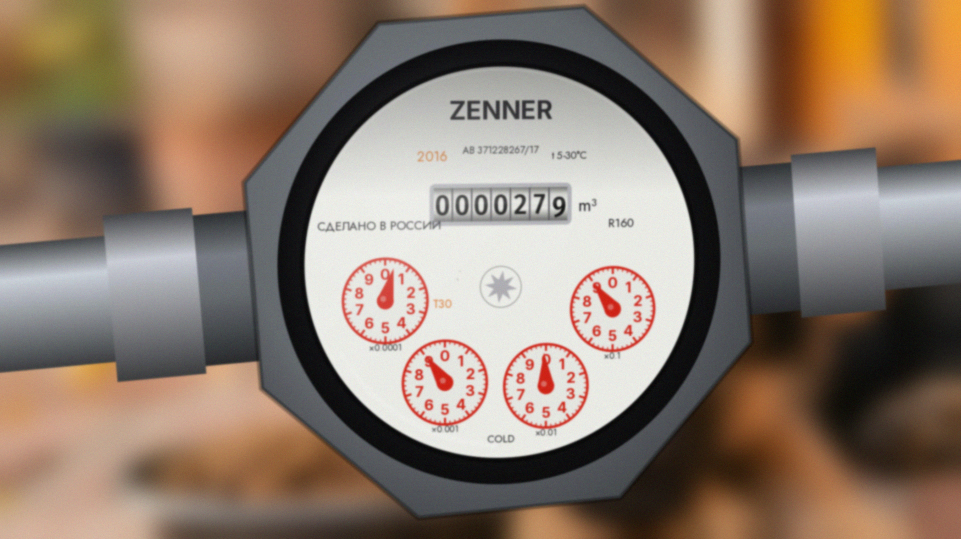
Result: 278.8990,m³
